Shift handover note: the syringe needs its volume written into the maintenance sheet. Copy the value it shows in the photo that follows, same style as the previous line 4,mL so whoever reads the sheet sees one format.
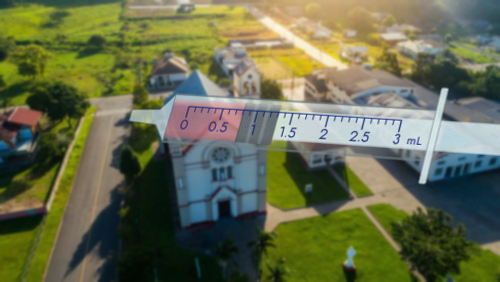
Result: 0.8,mL
